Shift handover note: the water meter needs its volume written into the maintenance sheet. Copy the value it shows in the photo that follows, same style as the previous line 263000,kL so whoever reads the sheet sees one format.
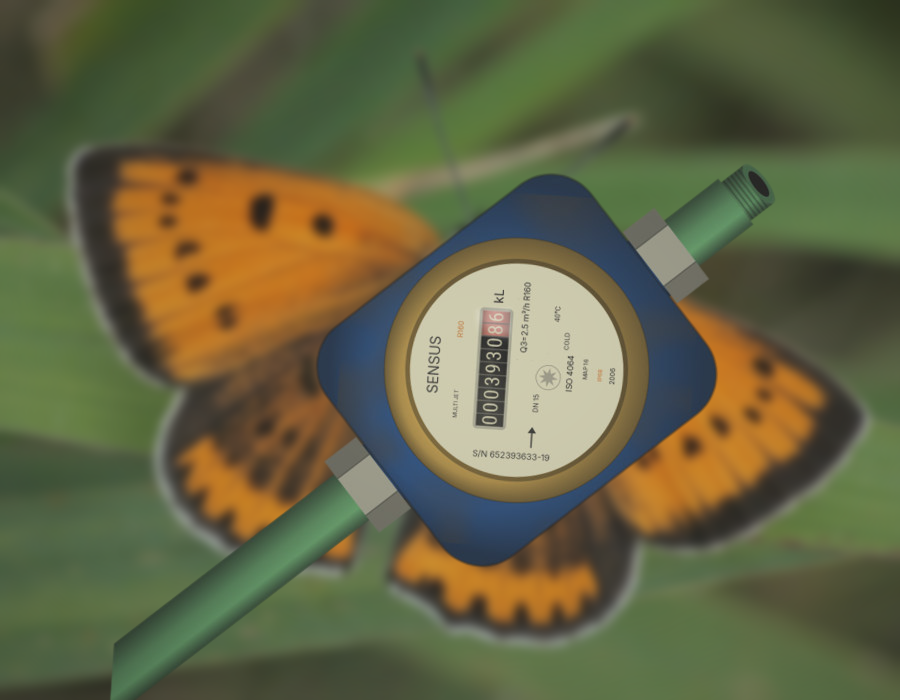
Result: 3930.86,kL
